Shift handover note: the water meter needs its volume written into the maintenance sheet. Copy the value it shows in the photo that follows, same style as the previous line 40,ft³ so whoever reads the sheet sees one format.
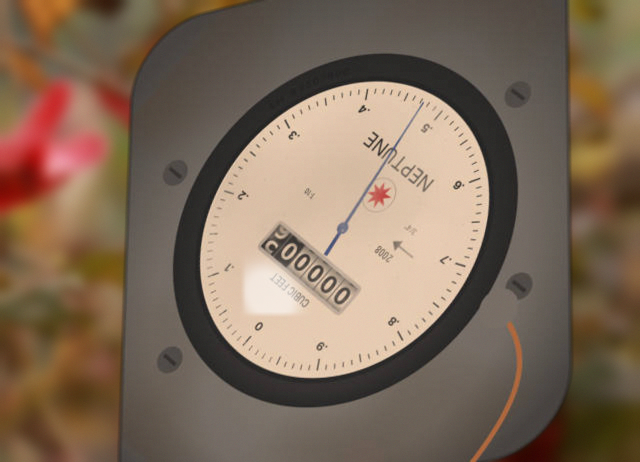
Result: 5.47,ft³
